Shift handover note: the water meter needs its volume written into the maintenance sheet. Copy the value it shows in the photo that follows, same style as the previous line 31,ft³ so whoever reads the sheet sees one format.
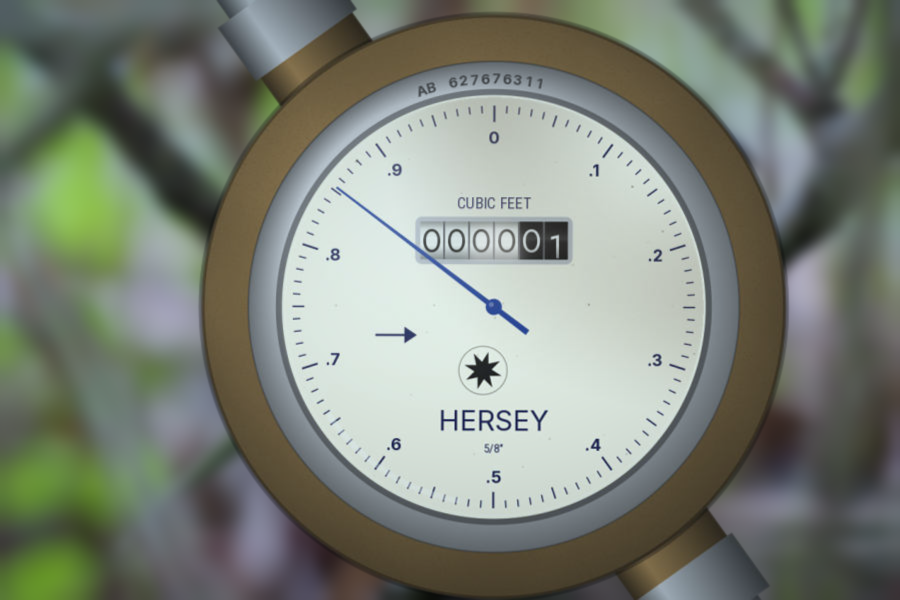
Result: 0.85,ft³
